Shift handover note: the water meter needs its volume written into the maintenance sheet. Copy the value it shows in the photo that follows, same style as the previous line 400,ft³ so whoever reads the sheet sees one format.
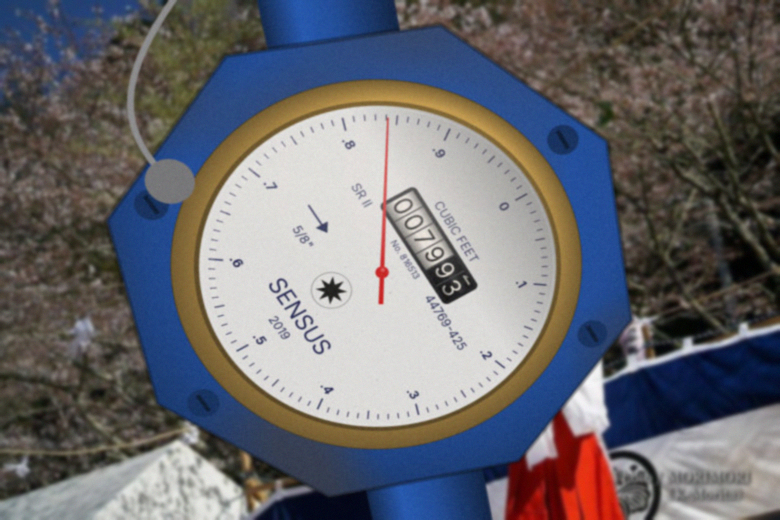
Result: 7992.84,ft³
